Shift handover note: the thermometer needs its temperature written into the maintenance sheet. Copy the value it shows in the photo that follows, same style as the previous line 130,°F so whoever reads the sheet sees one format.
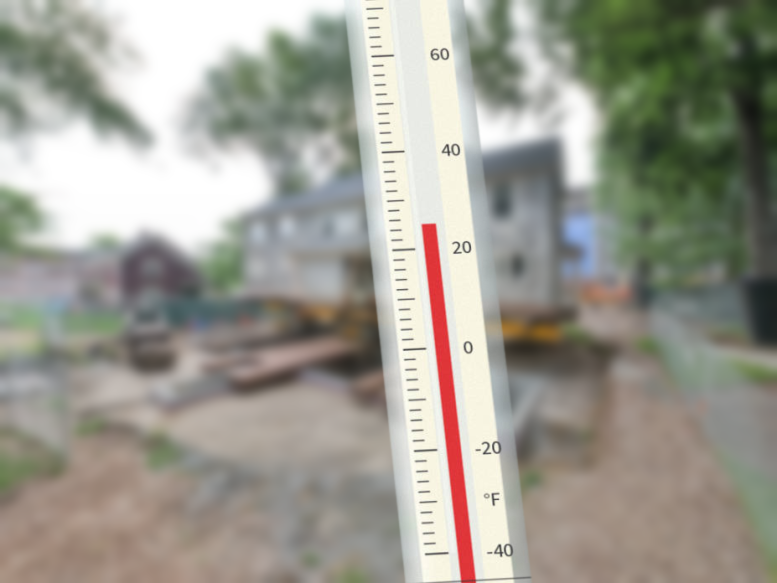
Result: 25,°F
